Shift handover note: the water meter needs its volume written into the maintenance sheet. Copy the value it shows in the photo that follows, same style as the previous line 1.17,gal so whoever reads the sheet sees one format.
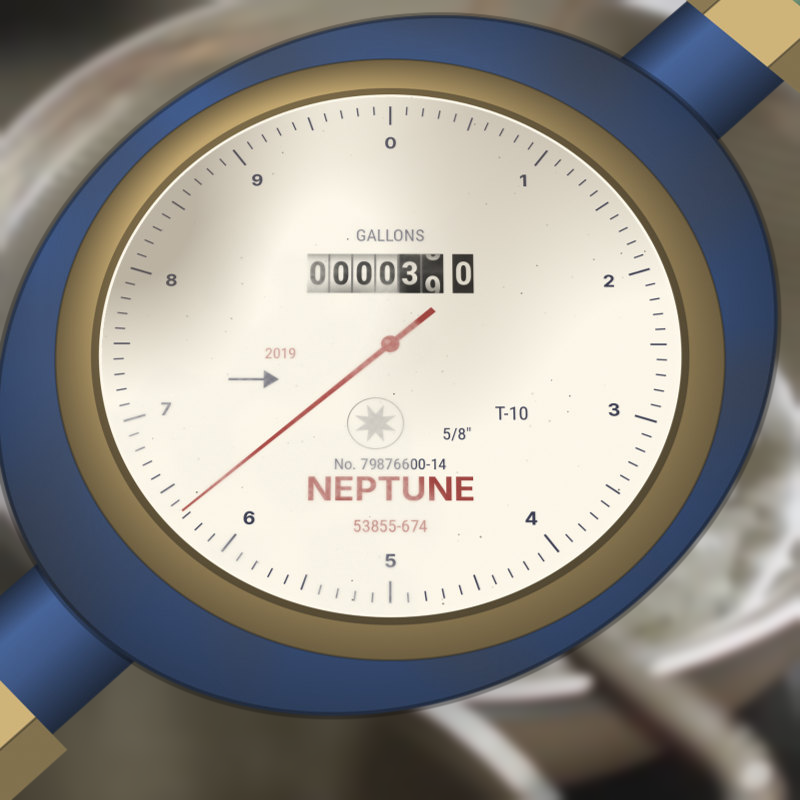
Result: 386.3,gal
